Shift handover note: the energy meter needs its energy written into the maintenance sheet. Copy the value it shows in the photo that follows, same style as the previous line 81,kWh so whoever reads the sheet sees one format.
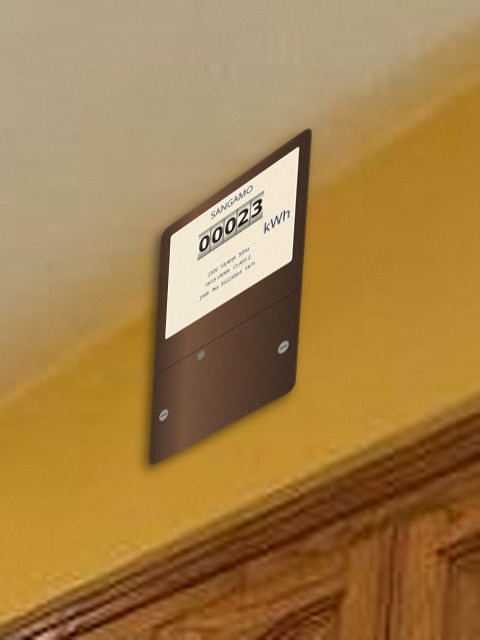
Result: 23,kWh
